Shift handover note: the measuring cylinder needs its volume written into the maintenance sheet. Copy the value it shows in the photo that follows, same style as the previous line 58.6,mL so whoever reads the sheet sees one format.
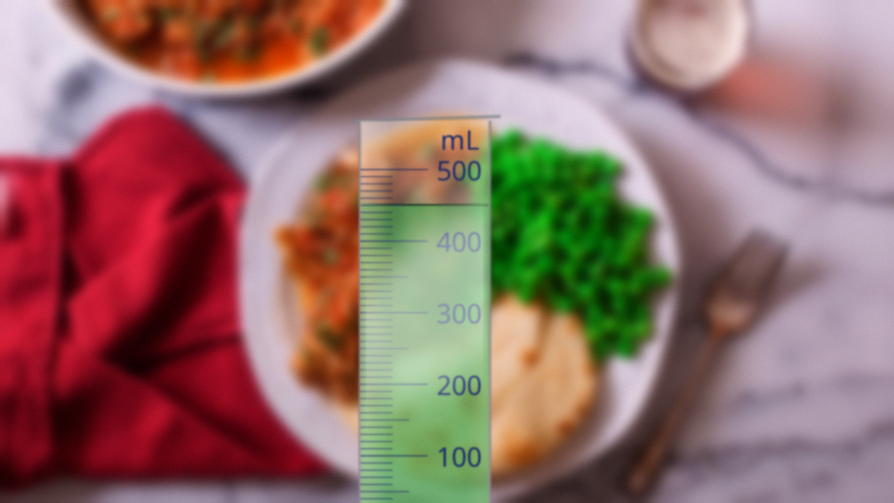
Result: 450,mL
